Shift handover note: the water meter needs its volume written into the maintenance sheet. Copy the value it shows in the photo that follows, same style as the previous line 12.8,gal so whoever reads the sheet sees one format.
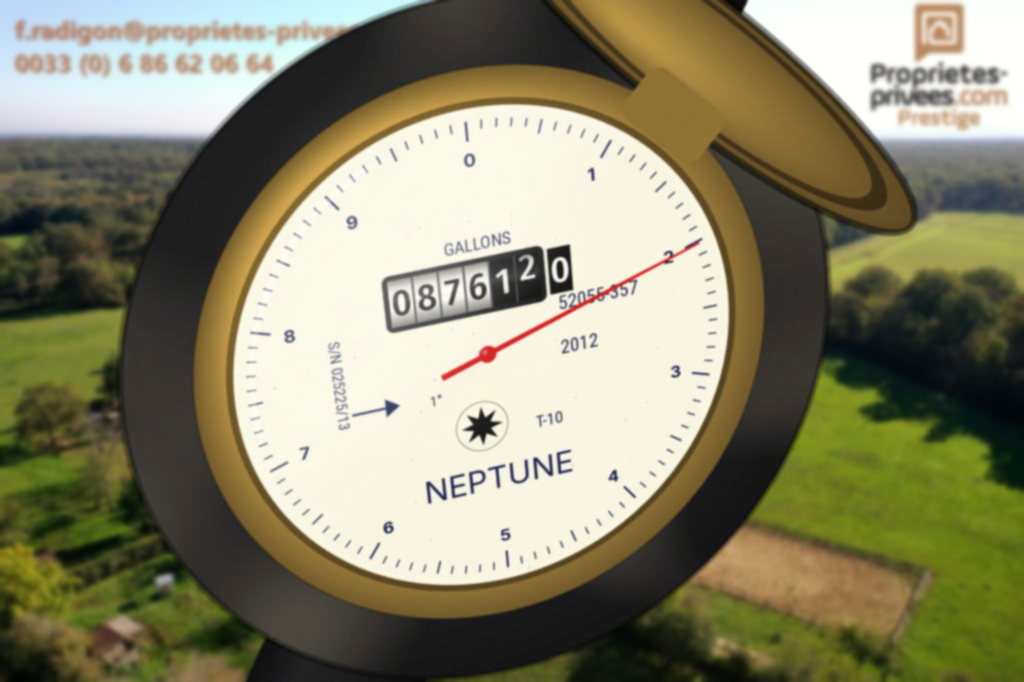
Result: 876122.0,gal
